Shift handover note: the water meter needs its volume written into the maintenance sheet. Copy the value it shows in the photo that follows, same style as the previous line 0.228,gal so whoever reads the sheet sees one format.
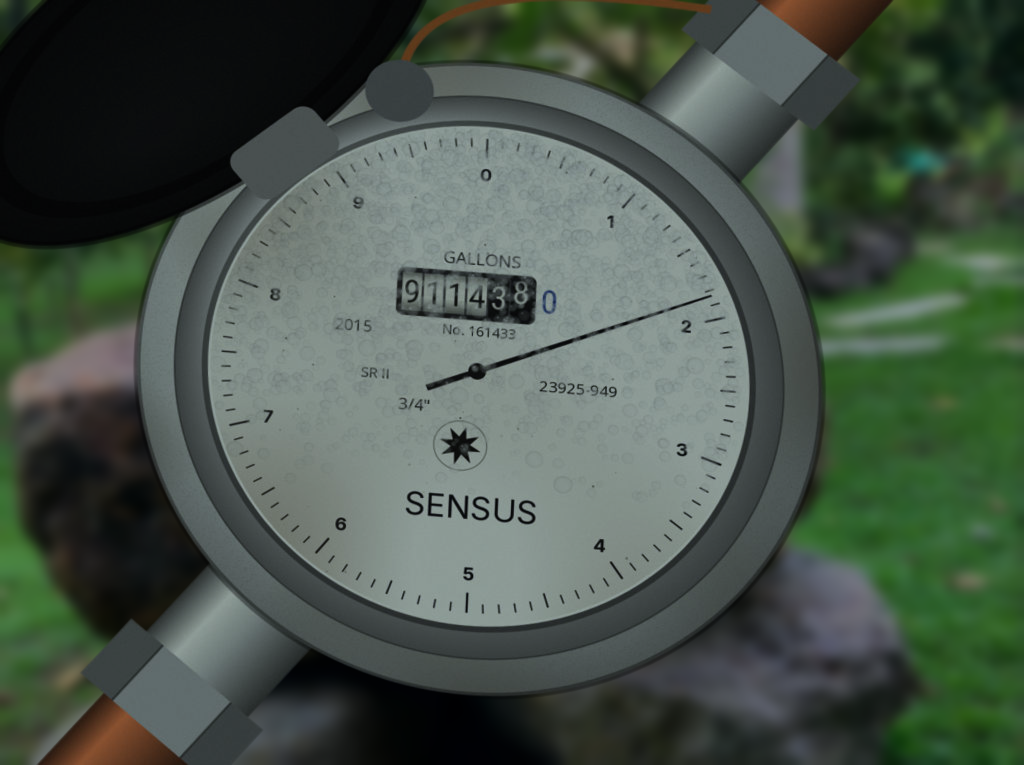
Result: 9114381.8,gal
